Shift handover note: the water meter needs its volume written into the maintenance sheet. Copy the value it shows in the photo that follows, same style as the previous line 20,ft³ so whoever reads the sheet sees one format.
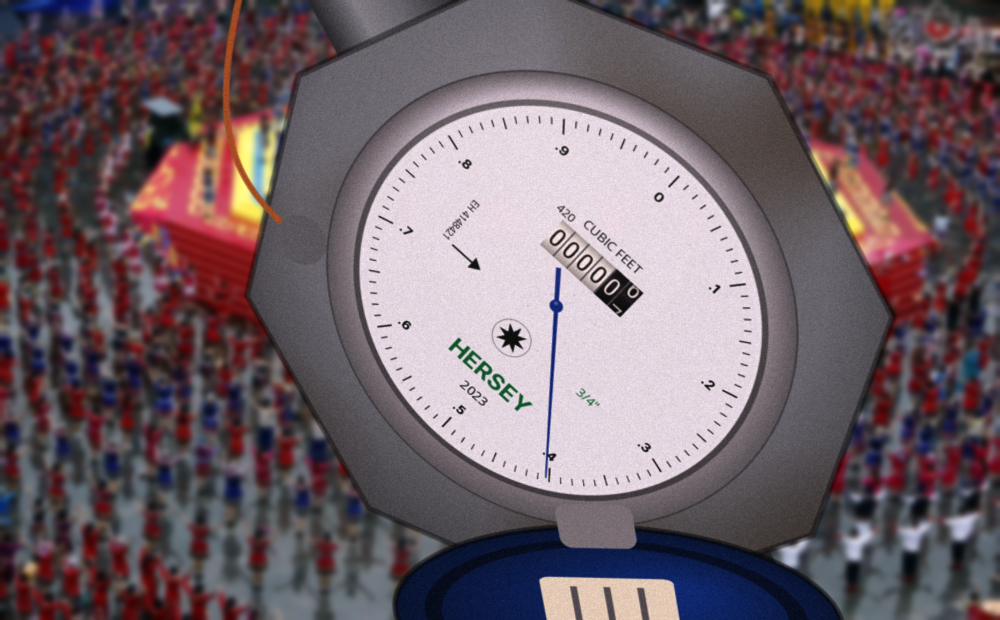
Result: 6.40,ft³
